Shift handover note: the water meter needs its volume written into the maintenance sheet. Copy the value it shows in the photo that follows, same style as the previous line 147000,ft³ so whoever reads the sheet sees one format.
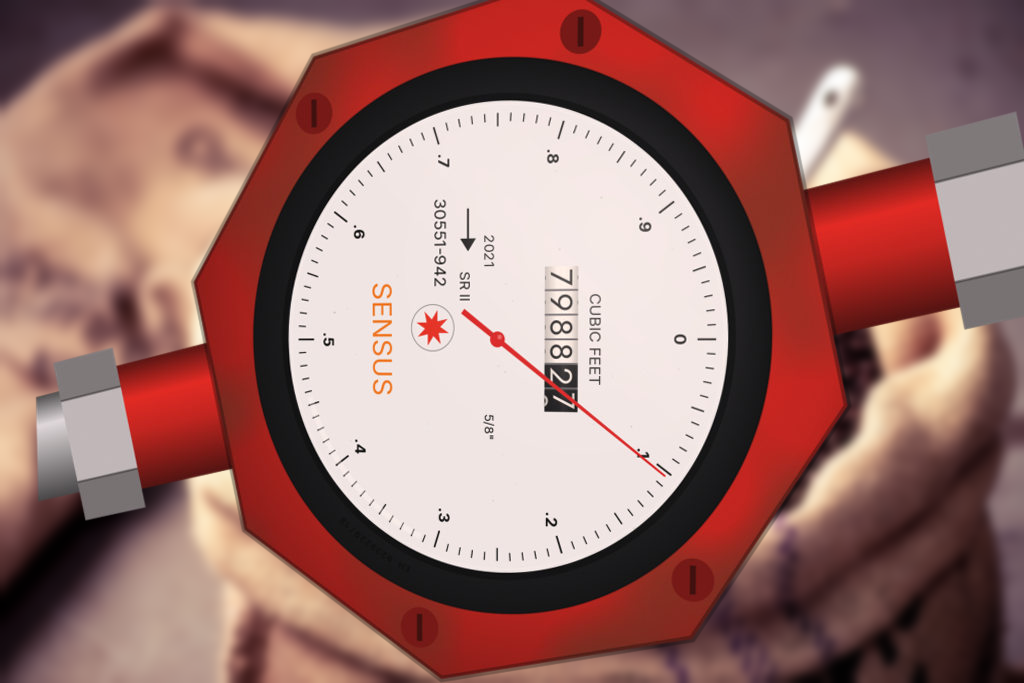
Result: 798827.10,ft³
